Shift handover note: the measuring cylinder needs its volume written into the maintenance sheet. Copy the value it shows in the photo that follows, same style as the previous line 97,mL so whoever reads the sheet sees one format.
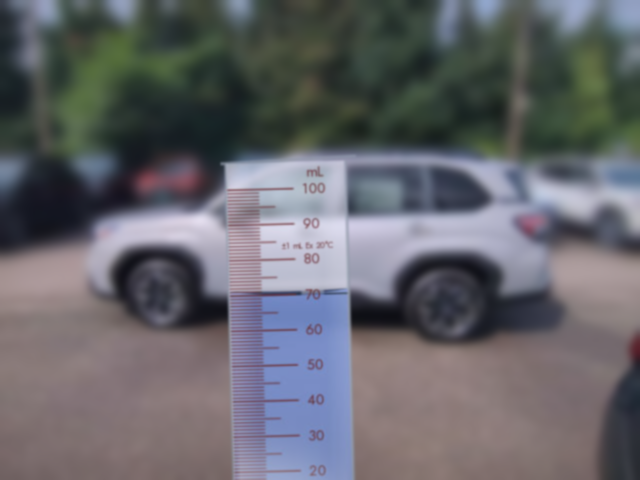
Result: 70,mL
